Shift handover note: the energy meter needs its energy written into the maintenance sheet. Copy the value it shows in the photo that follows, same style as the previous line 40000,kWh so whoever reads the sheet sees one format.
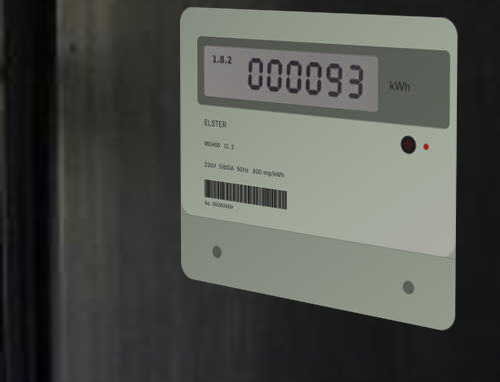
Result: 93,kWh
